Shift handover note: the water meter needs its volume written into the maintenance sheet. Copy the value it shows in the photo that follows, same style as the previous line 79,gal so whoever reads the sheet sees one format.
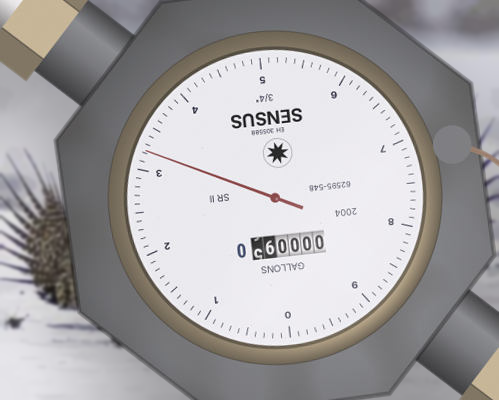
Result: 953.2,gal
